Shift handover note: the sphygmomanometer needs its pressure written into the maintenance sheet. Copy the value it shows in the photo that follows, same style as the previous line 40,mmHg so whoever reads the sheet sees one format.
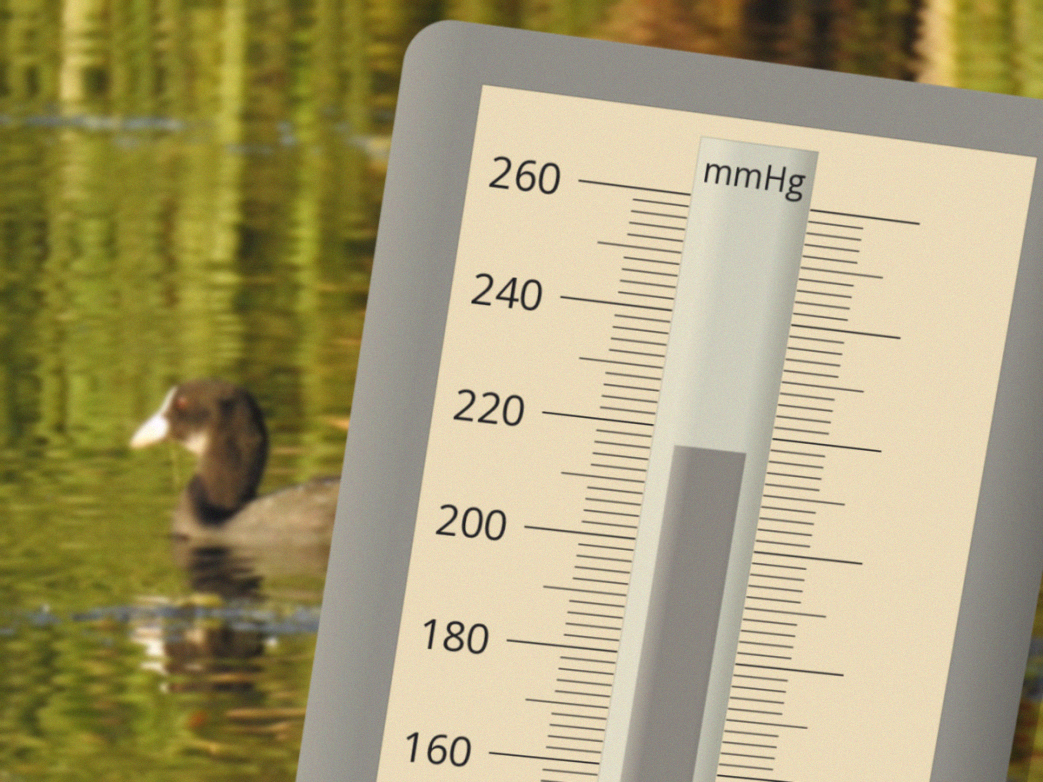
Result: 217,mmHg
